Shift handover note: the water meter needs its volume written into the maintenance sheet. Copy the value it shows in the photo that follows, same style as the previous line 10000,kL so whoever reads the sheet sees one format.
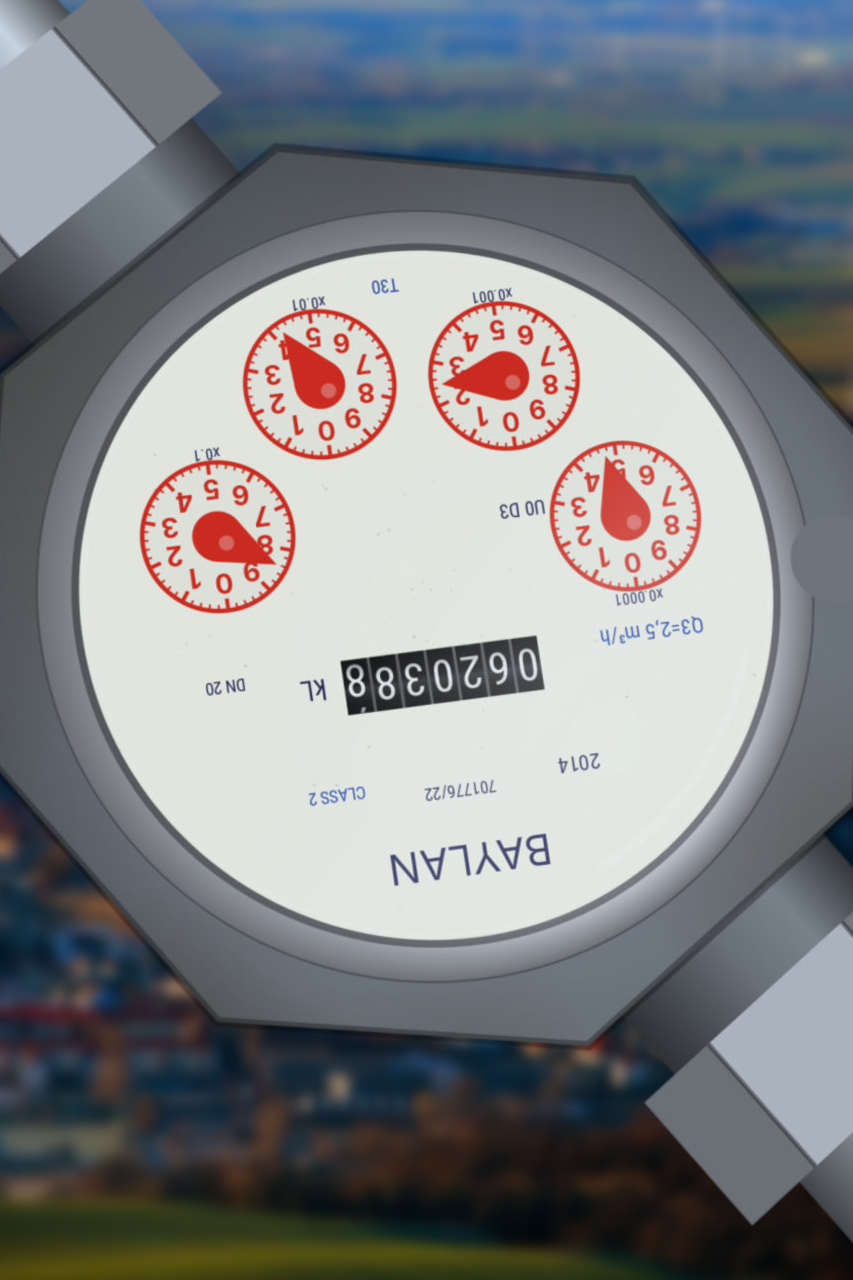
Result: 620387.8424,kL
